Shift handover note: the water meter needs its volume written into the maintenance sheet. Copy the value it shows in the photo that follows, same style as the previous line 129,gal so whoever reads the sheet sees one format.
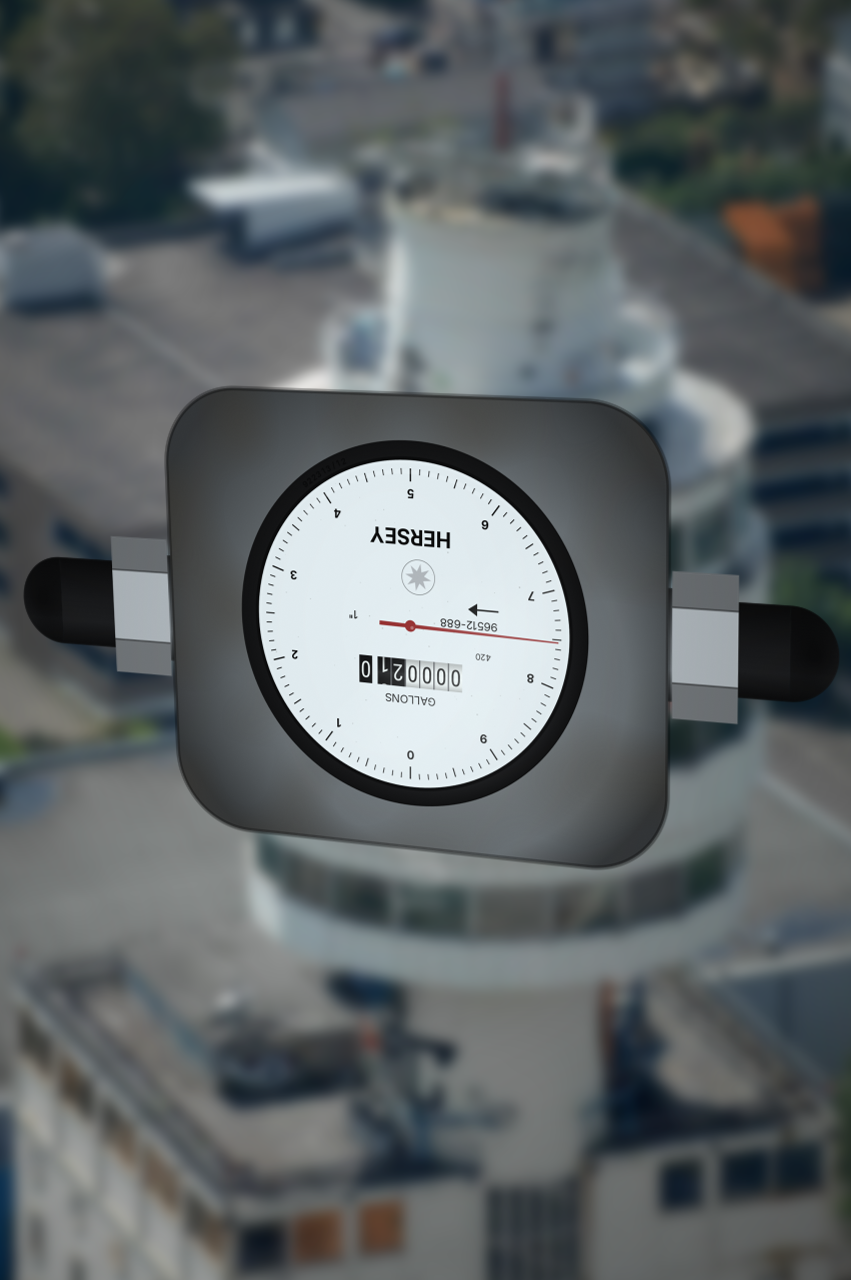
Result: 207.5,gal
